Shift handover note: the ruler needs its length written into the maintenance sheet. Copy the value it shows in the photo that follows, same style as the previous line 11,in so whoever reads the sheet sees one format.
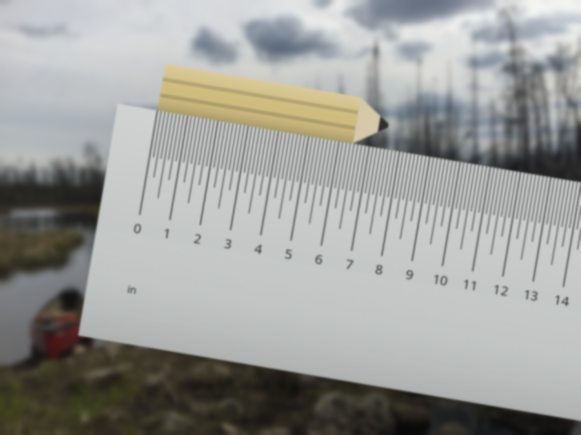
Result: 7.5,in
